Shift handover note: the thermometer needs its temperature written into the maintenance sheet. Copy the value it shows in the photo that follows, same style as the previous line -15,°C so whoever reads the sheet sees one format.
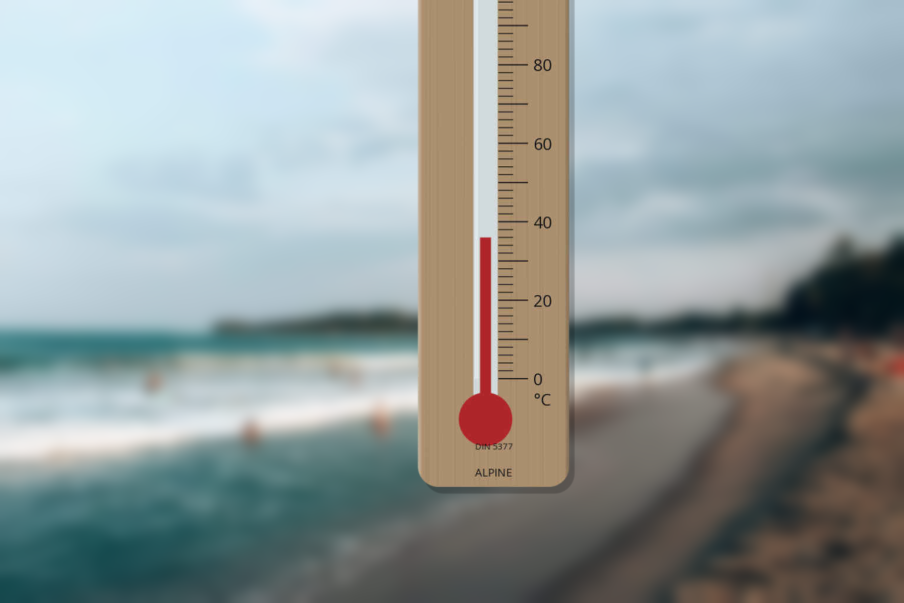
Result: 36,°C
